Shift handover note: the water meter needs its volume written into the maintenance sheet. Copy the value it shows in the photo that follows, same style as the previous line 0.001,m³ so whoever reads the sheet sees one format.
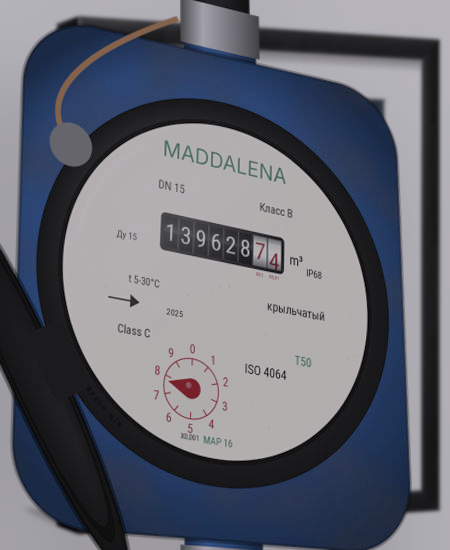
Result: 139628.737,m³
